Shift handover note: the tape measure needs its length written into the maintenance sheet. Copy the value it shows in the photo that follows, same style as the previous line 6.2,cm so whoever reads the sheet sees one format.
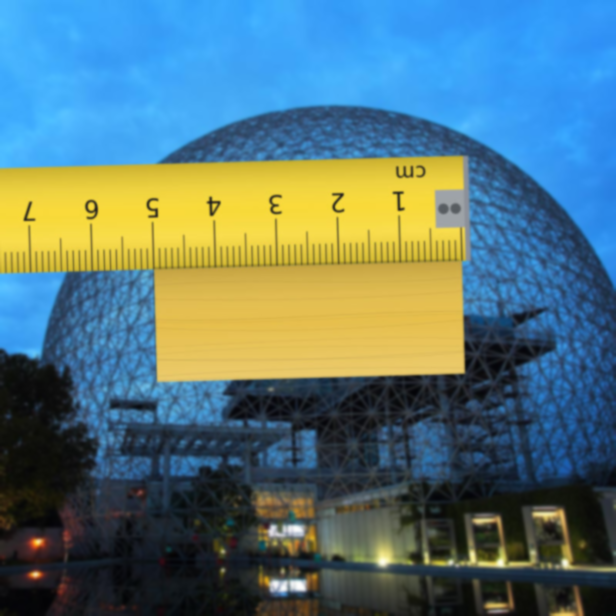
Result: 5,cm
